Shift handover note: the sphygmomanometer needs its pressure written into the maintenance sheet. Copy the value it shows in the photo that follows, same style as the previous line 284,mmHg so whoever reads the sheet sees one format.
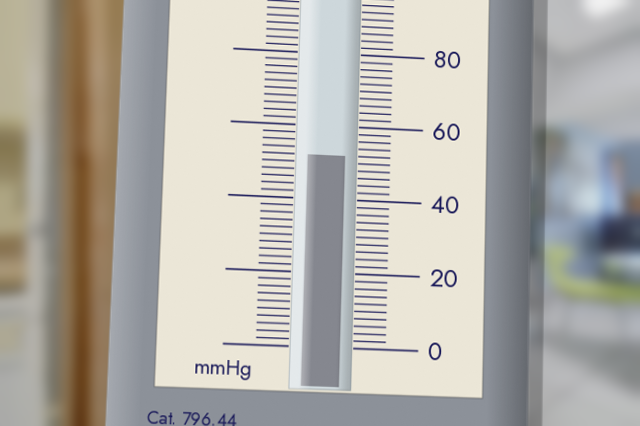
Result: 52,mmHg
